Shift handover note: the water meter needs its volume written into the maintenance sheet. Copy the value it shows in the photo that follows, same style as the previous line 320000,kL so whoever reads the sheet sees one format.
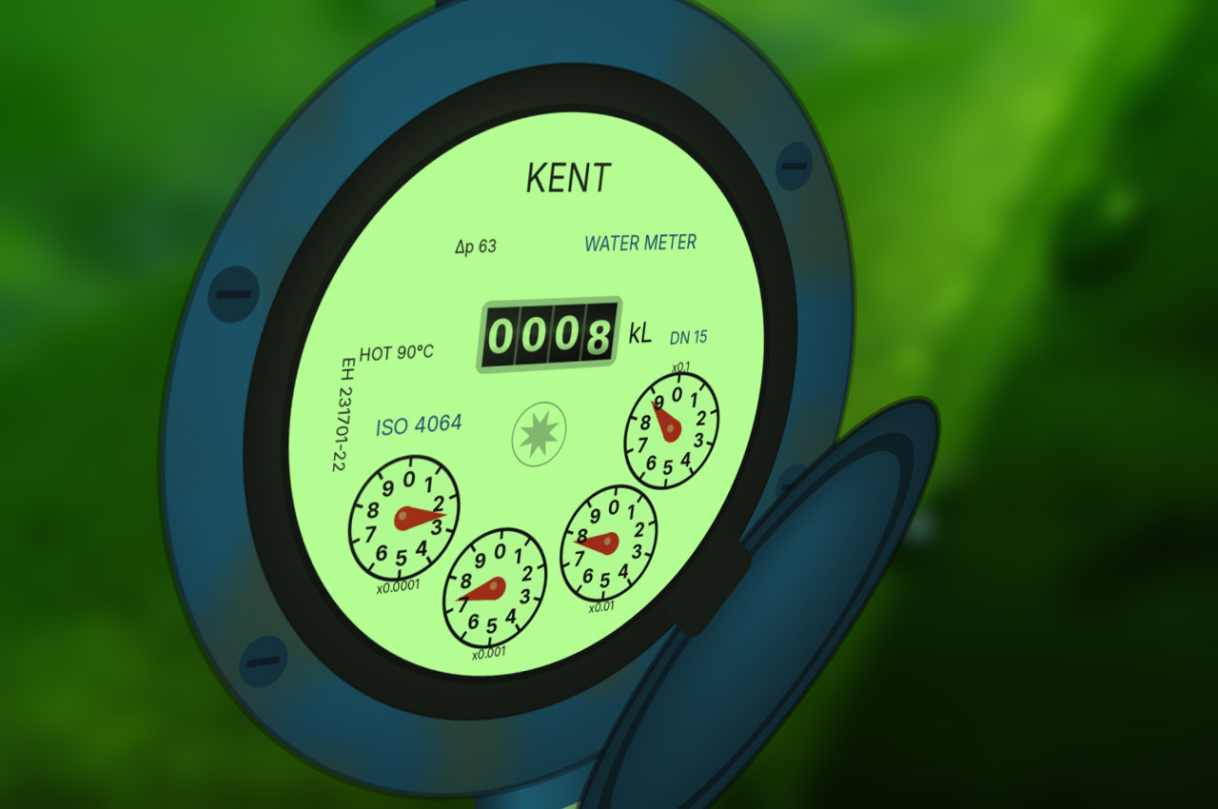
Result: 7.8772,kL
